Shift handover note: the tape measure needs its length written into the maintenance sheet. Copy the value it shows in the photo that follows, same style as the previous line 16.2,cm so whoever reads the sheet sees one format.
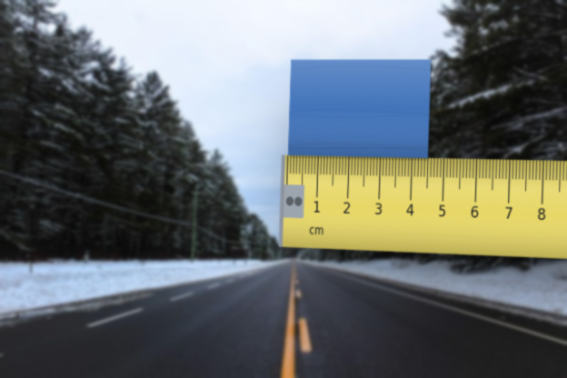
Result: 4.5,cm
